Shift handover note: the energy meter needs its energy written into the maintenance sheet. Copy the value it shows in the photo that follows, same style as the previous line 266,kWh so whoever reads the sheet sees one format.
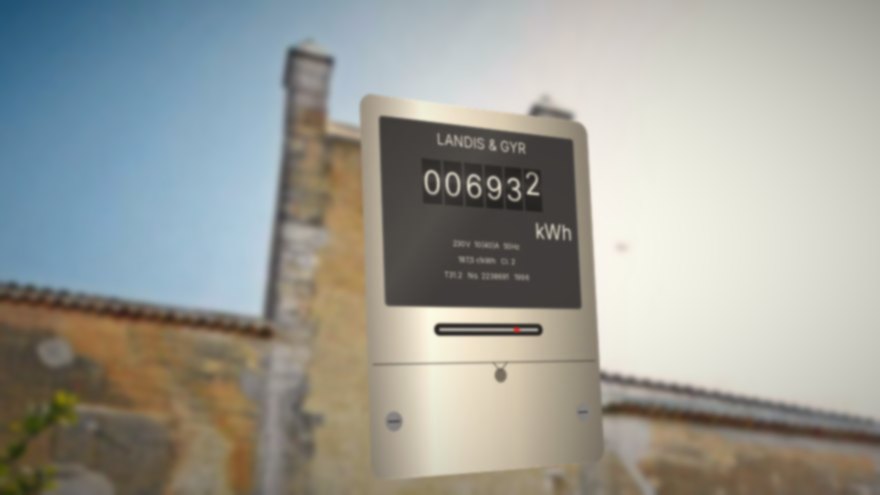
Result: 6932,kWh
